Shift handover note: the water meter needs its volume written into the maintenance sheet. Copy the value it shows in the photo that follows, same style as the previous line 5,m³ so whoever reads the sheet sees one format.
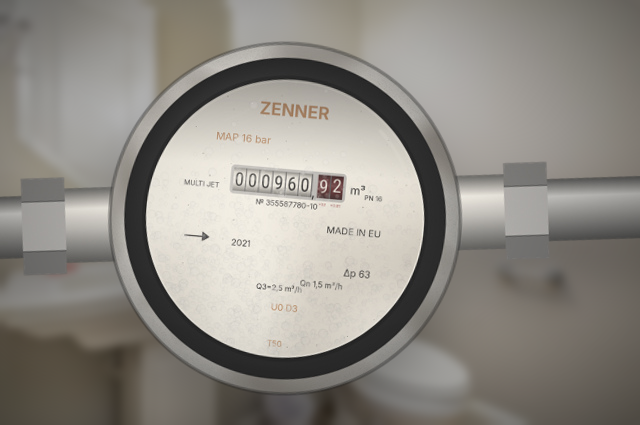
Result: 960.92,m³
